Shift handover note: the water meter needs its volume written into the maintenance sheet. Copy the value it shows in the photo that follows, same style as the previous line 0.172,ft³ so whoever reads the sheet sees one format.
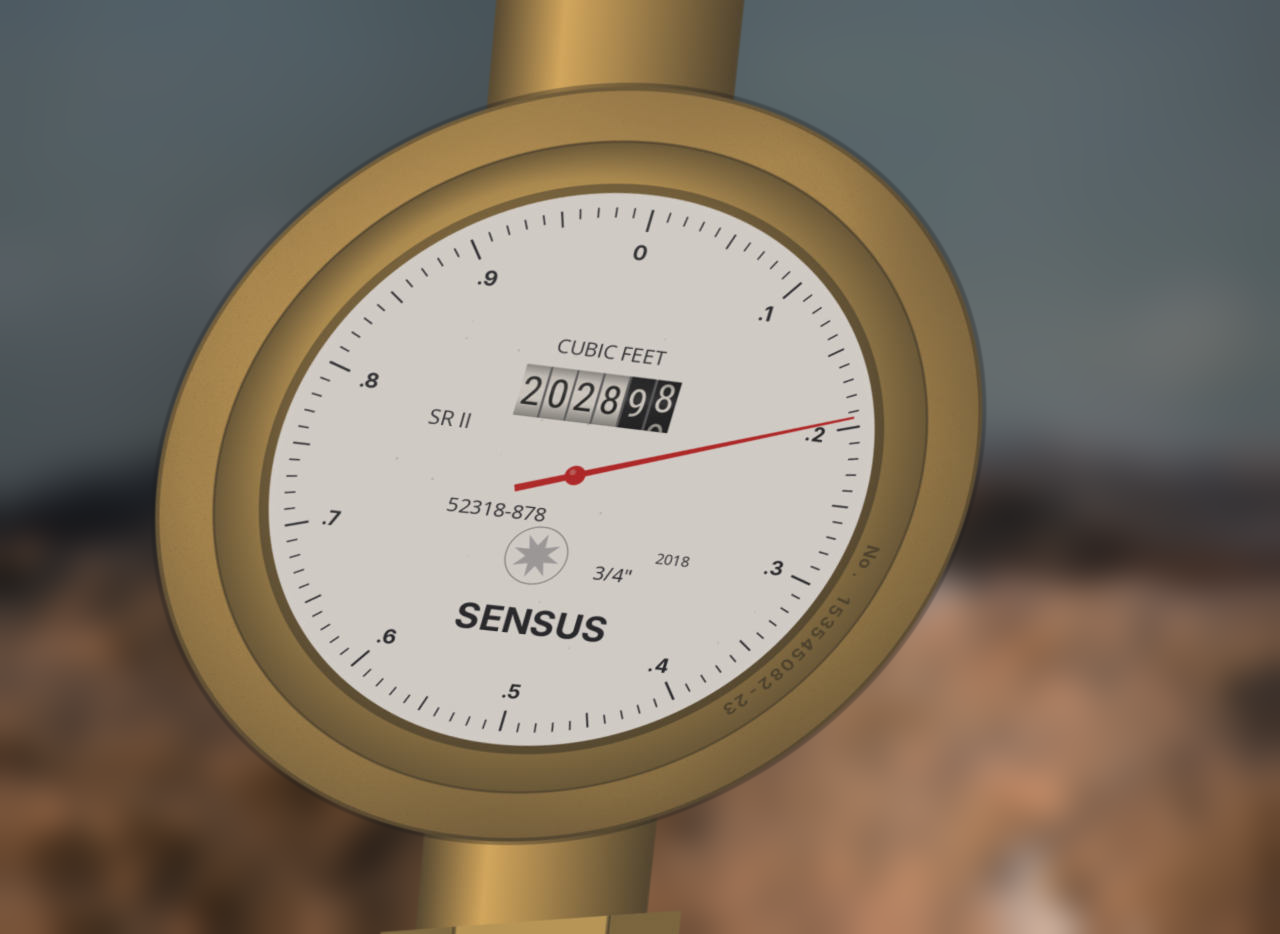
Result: 202898.19,ft³
